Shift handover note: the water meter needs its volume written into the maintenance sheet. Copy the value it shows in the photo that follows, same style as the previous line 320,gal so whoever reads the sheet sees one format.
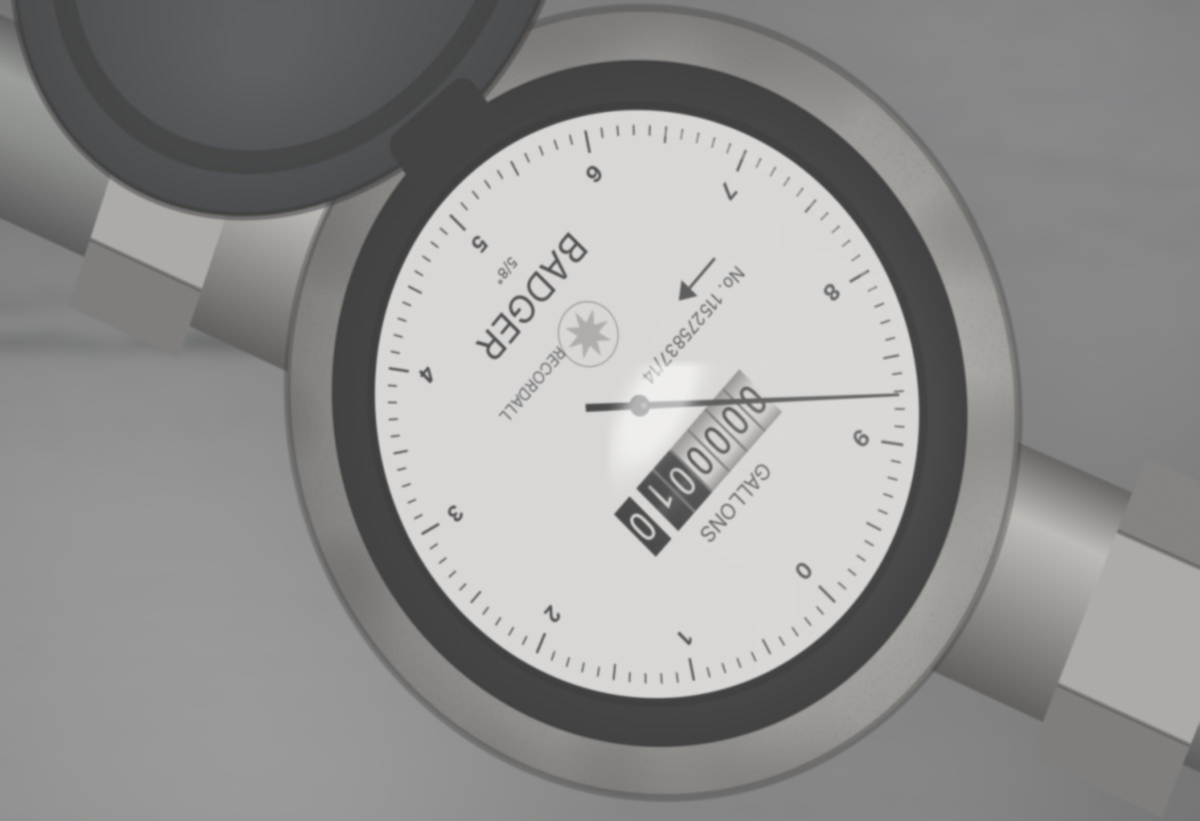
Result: 8.7,gal
